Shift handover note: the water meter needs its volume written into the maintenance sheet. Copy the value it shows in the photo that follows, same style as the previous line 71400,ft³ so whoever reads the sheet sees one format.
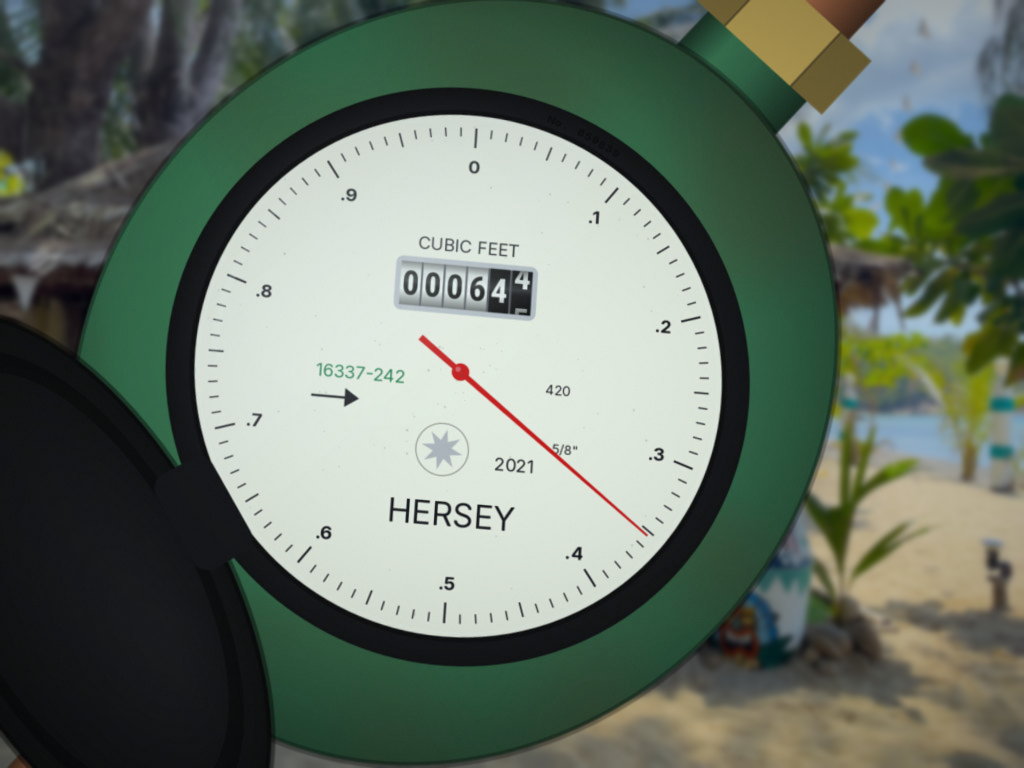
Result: 644.35,ft³
